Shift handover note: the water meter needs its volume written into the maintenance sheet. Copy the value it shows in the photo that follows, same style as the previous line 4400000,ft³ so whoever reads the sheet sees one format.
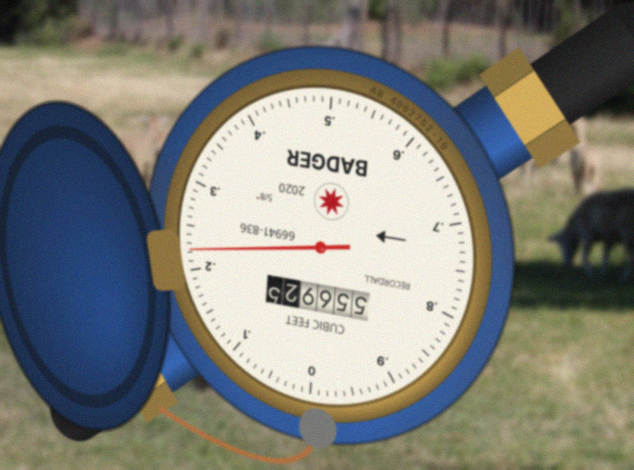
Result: 556925.22,ft³
